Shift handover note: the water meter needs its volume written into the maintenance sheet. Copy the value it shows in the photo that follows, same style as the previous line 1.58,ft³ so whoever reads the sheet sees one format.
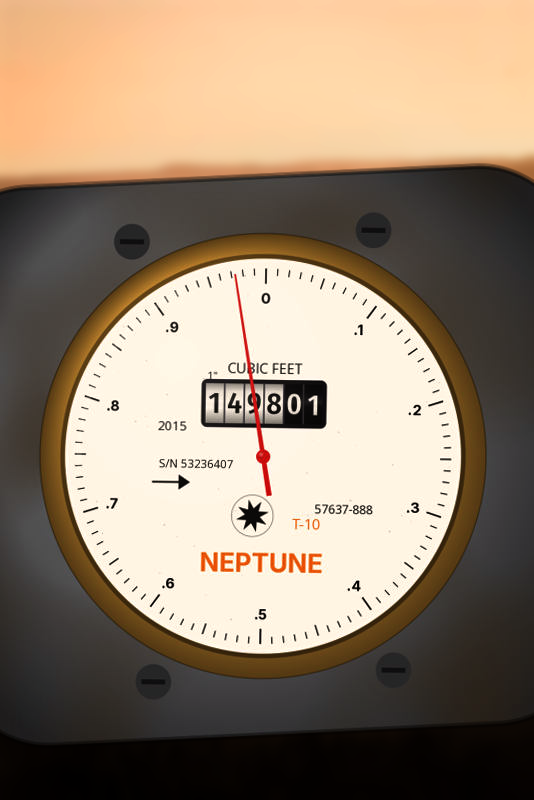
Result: 149800.97,ft³
